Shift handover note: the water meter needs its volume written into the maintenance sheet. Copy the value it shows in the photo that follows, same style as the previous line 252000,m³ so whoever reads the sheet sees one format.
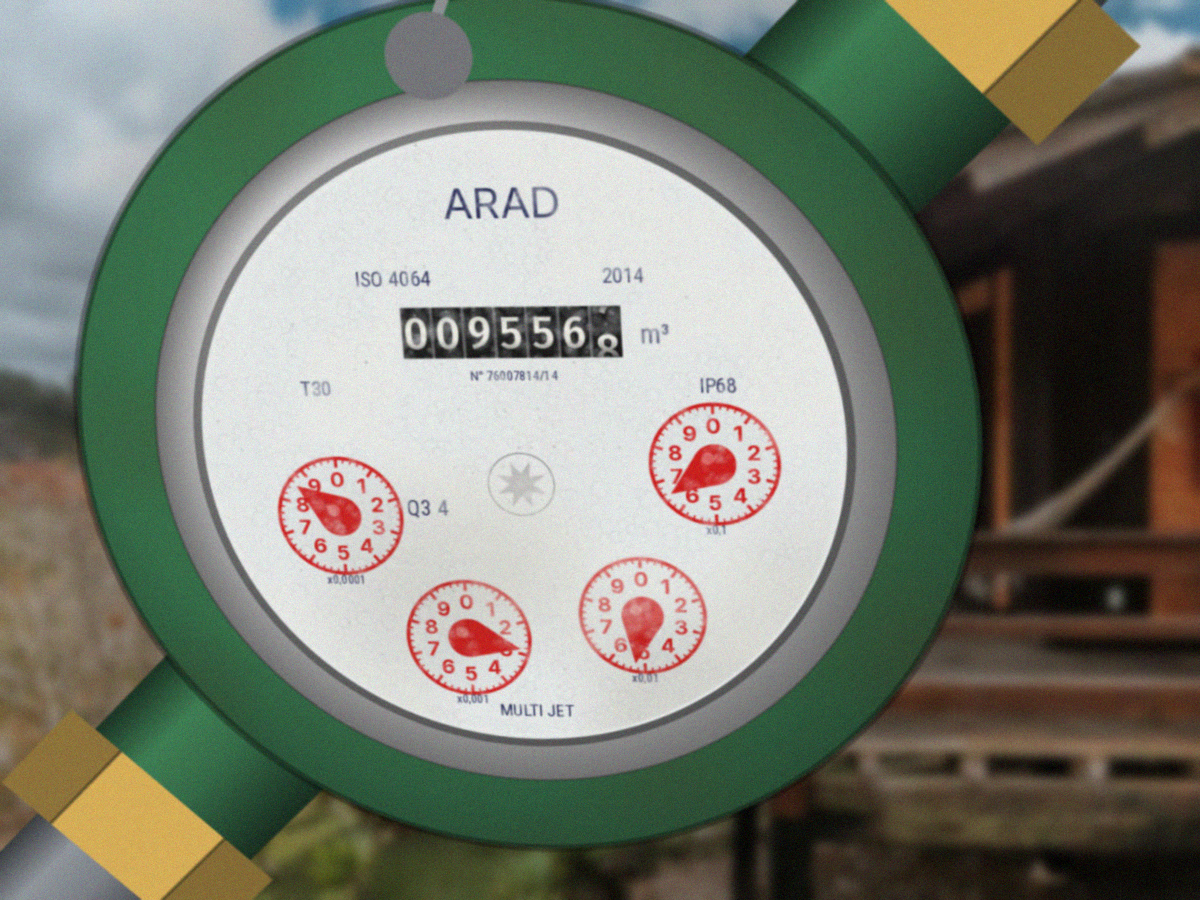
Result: 95567.6528,m³
